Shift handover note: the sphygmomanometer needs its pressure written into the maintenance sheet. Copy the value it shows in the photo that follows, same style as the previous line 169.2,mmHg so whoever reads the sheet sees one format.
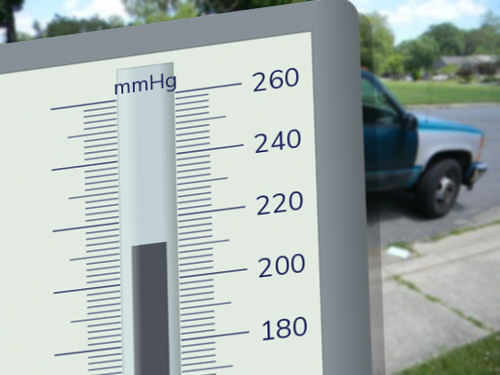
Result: 212,mmHg
